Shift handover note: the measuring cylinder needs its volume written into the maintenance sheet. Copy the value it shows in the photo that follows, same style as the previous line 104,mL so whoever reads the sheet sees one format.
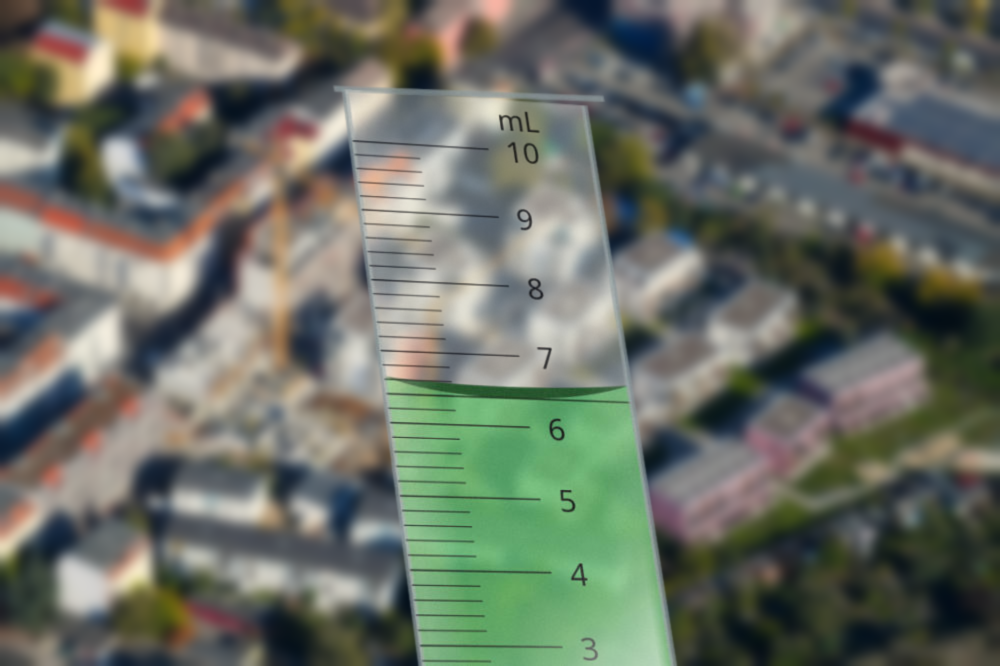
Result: 6.4,mL
